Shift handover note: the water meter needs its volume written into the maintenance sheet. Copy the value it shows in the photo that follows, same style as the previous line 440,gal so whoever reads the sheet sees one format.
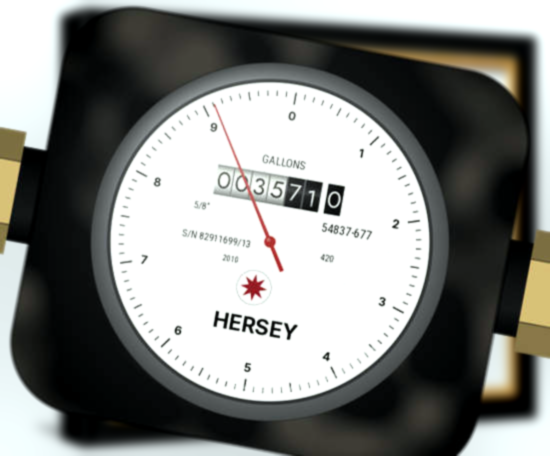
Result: 35709.1,gal
